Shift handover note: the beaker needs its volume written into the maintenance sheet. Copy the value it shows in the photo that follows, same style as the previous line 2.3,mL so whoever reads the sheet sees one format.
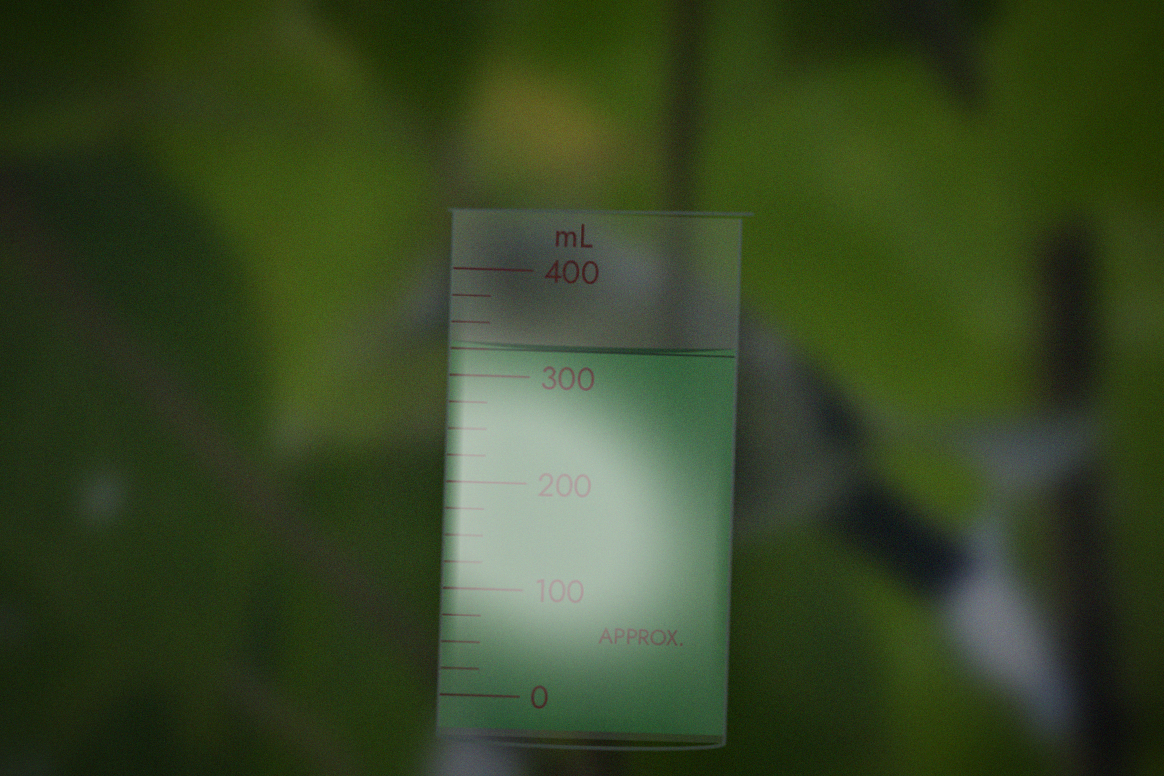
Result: 325,mL
